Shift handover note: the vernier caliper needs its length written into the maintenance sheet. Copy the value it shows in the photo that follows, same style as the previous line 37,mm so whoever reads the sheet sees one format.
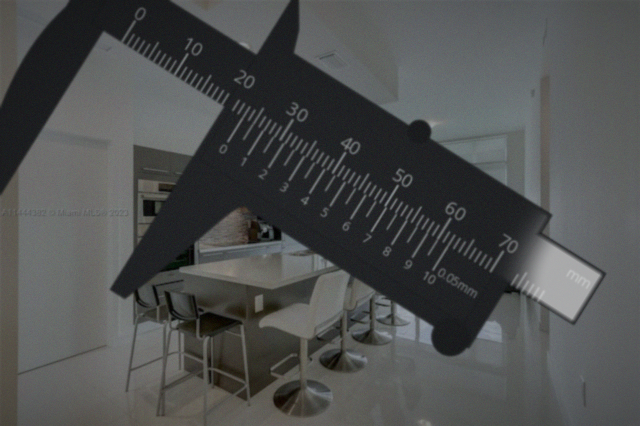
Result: 23.0,mm
